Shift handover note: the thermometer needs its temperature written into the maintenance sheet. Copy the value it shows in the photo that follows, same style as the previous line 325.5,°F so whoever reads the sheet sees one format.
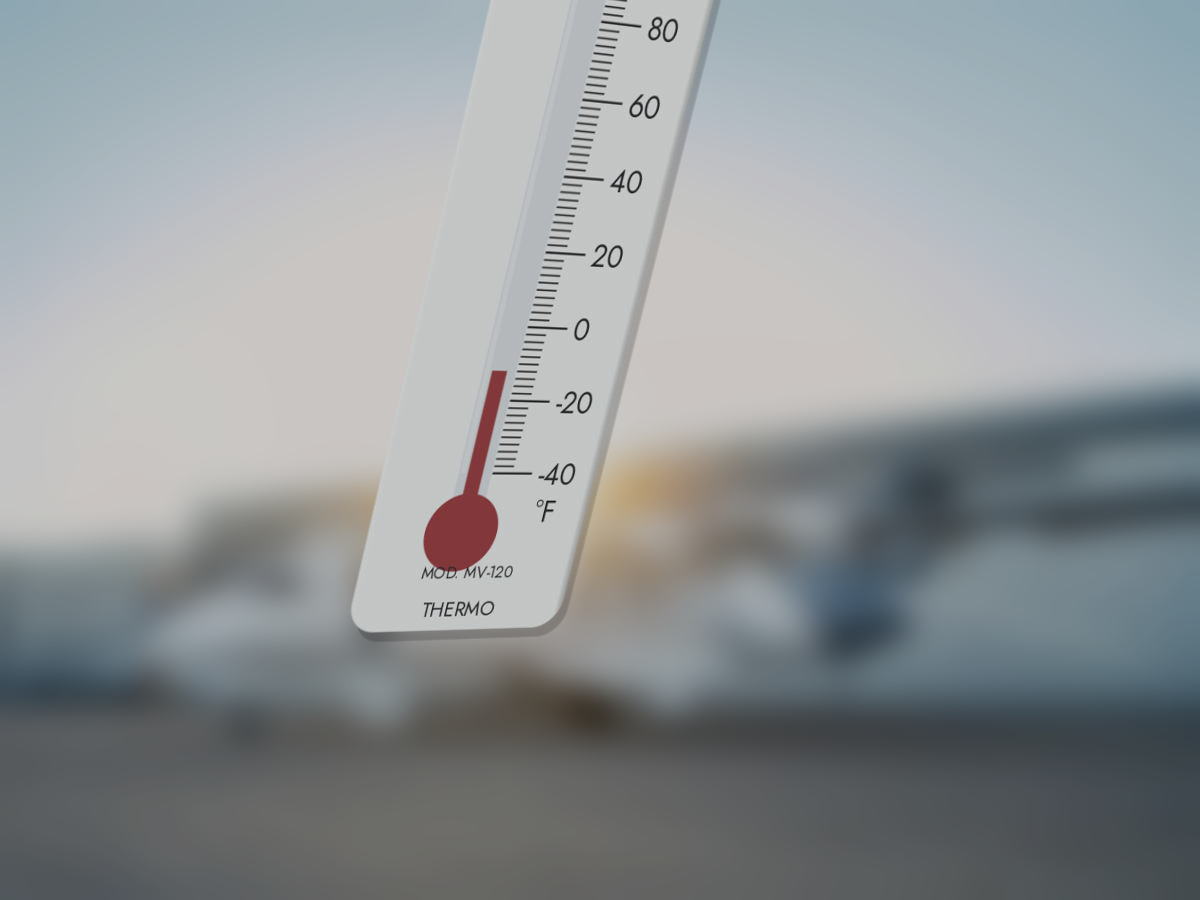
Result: -12,°F
